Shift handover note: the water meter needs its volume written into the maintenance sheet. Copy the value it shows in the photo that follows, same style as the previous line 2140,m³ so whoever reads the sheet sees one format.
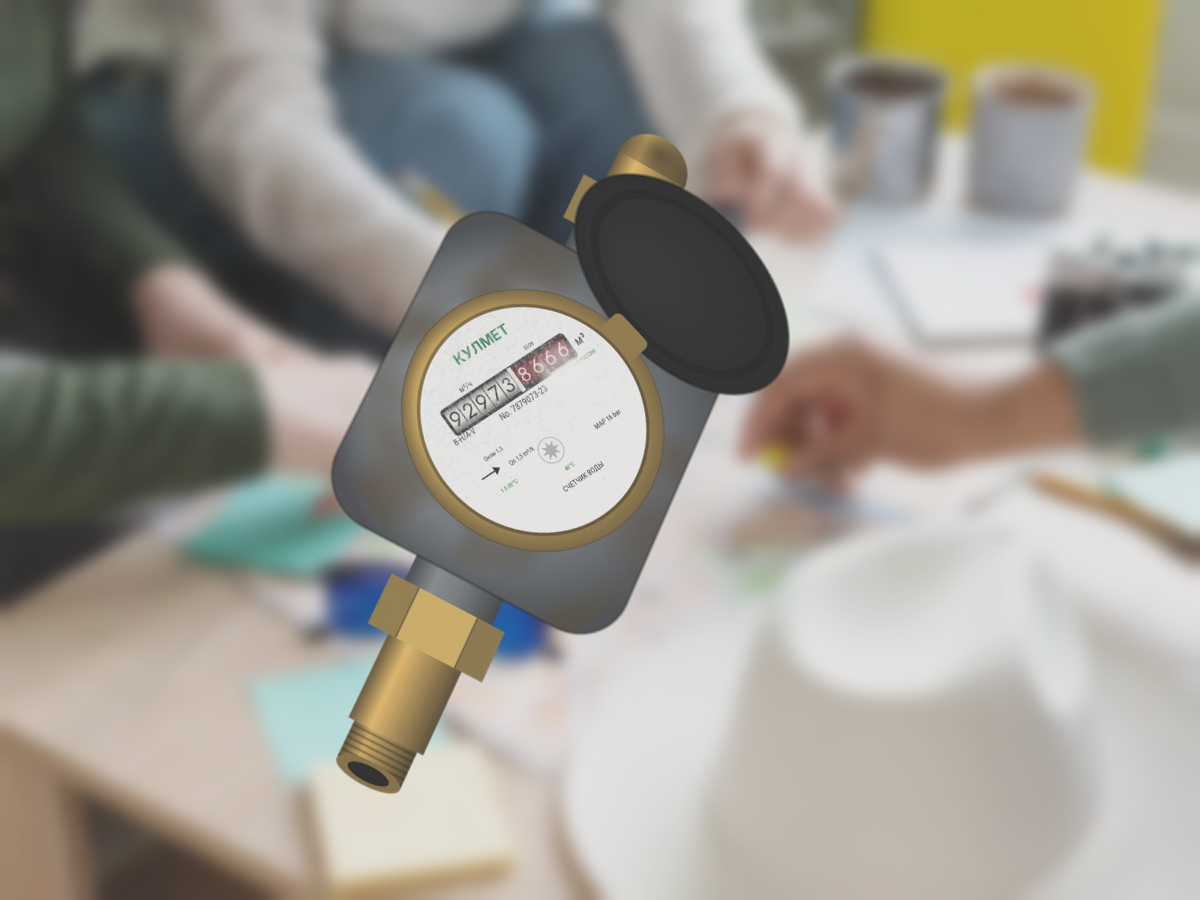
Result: 92973.8666,m³
